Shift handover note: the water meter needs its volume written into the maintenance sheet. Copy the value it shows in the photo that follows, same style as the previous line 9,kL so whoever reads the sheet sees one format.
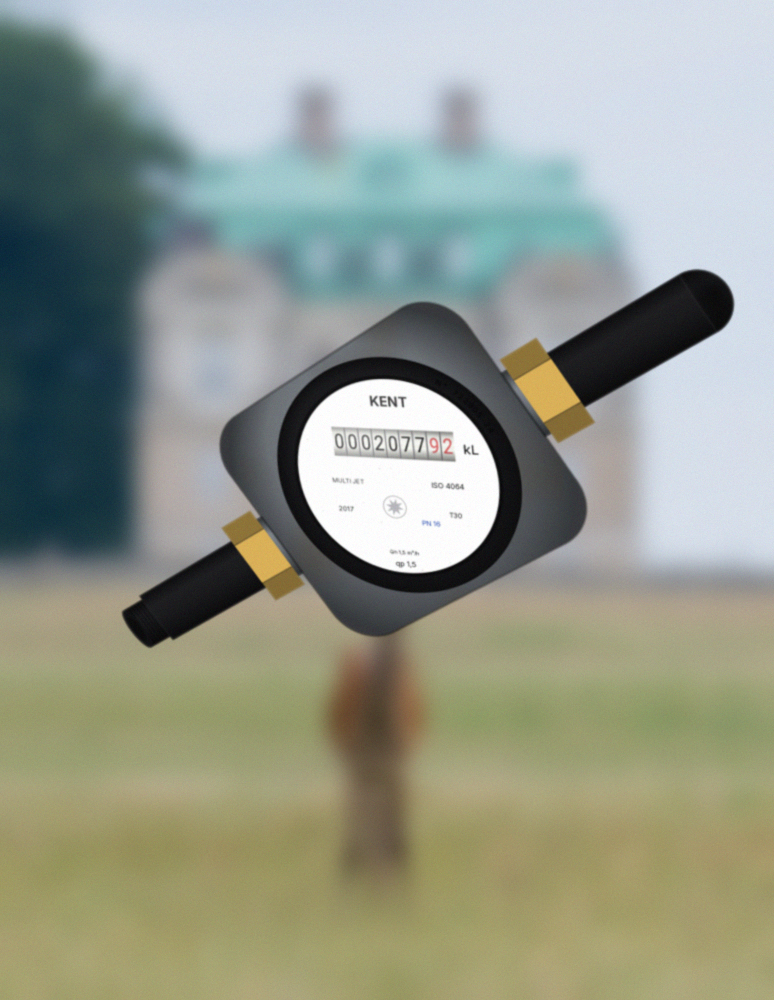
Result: 2077.92,kL
